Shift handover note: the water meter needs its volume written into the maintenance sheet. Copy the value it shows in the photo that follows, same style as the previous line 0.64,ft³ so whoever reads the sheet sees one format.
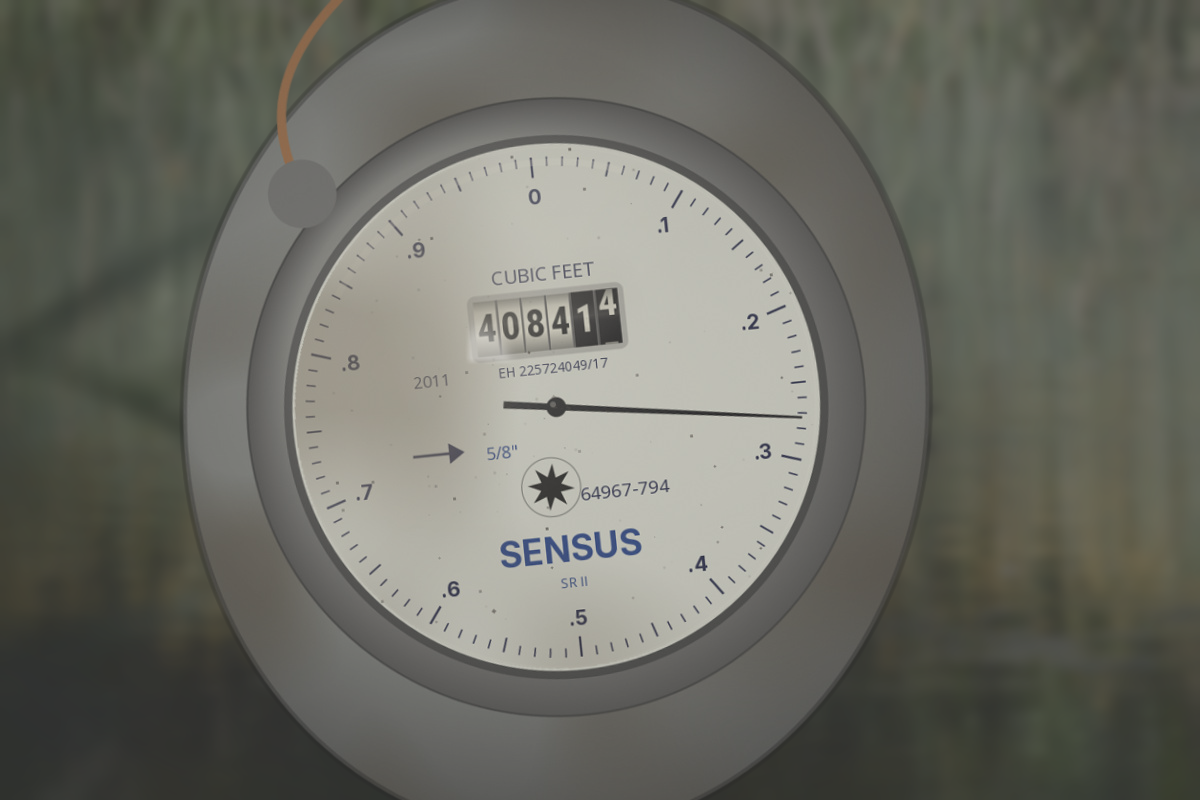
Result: 408414.27,ft³
